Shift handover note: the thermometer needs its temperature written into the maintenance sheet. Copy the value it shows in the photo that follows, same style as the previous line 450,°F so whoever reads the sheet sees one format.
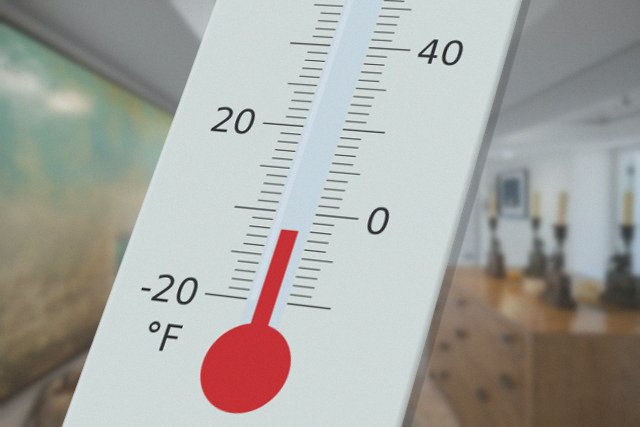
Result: -4,°F
